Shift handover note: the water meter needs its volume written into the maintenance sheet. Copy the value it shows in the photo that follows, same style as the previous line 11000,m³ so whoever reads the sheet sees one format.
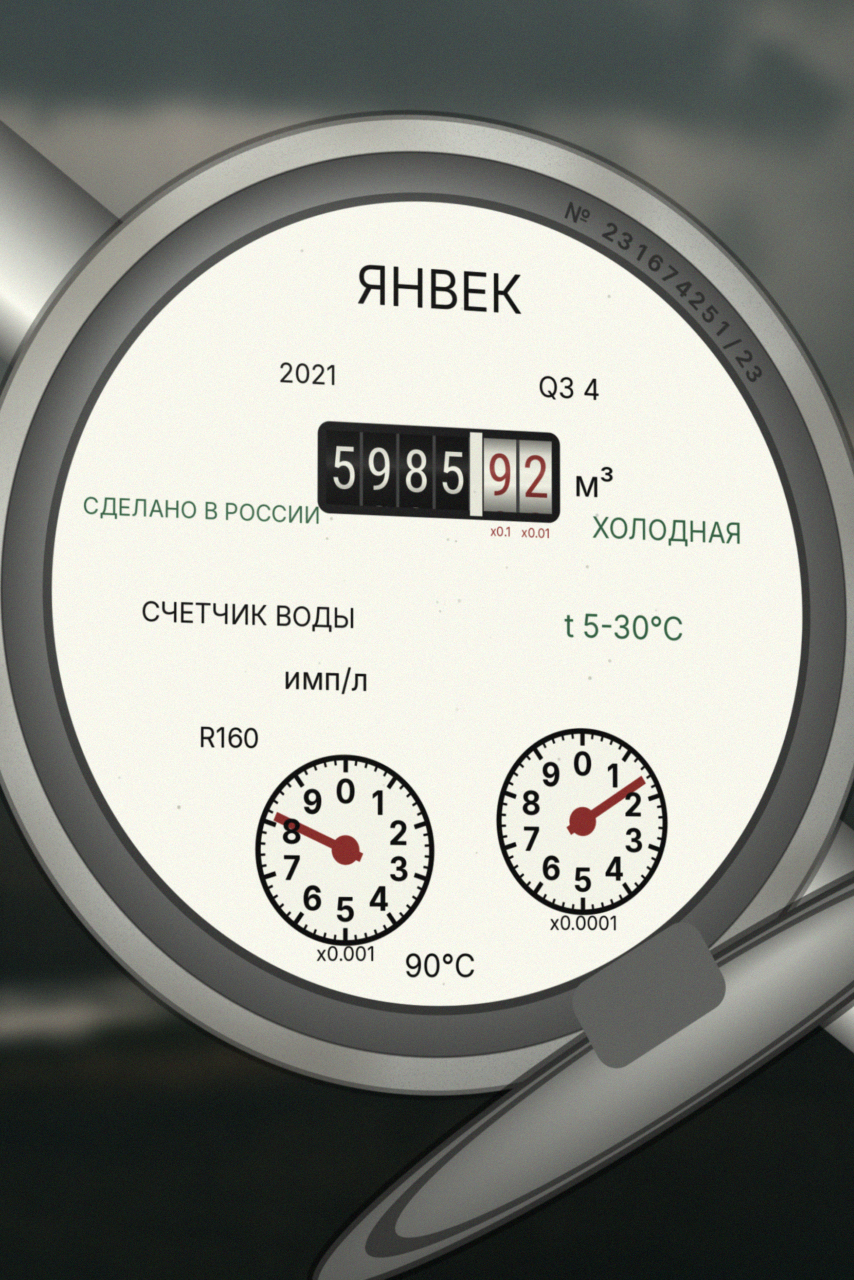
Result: 5985.9281,m³
